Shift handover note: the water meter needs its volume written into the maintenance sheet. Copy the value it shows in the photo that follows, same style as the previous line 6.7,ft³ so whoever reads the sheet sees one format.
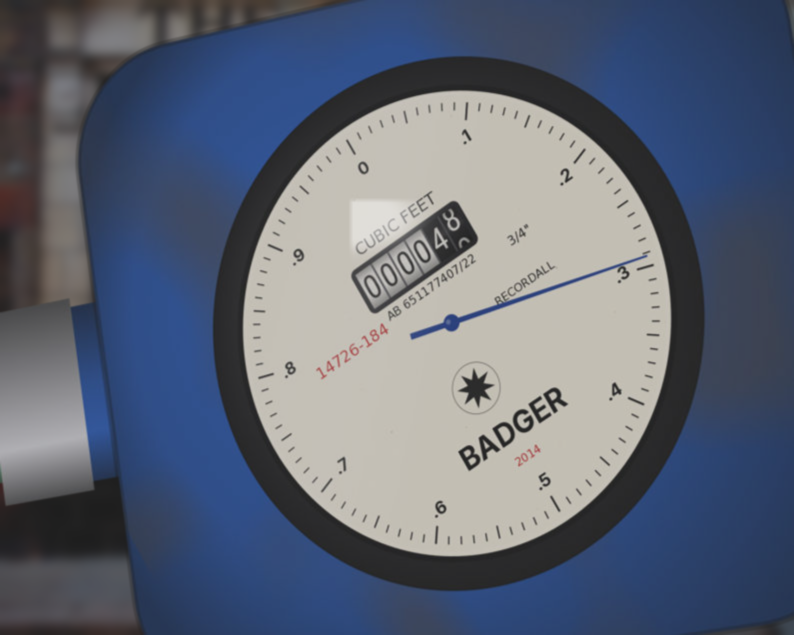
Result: 48.29,ft³
